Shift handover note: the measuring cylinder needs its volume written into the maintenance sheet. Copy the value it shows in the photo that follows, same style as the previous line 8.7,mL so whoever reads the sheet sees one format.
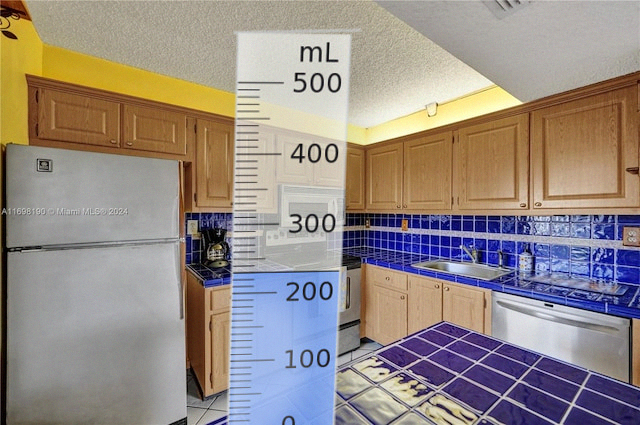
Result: 230,mL
